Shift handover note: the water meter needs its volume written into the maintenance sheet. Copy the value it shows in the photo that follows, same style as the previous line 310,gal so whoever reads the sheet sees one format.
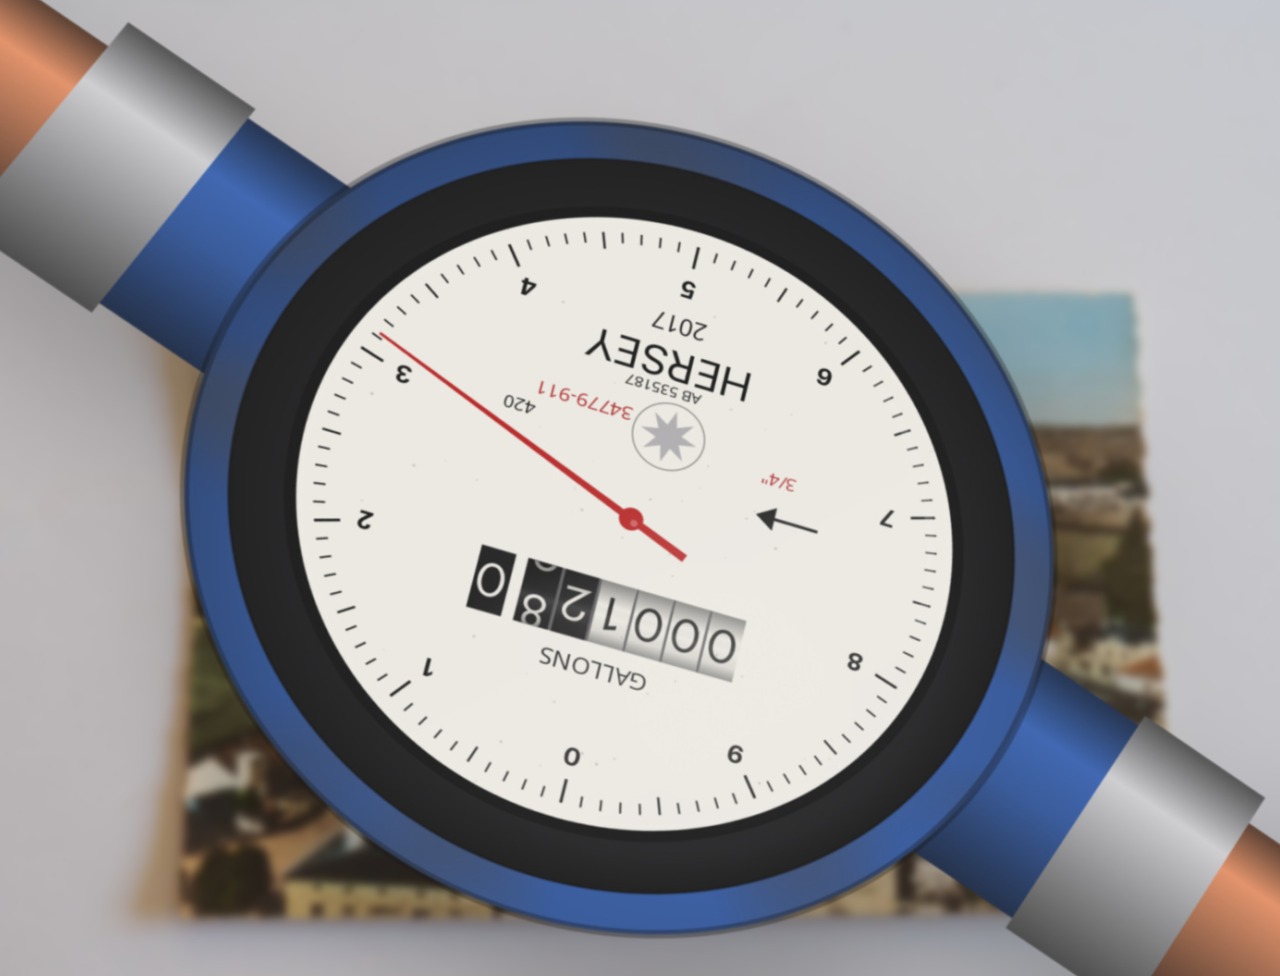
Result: 1283.1,gal
